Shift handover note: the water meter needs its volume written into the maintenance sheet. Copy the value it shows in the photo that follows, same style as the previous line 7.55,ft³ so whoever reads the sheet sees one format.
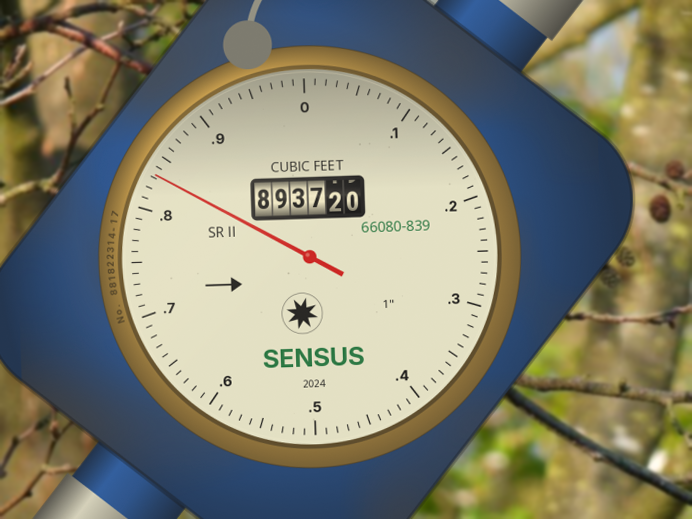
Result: 893719.83,ft³
